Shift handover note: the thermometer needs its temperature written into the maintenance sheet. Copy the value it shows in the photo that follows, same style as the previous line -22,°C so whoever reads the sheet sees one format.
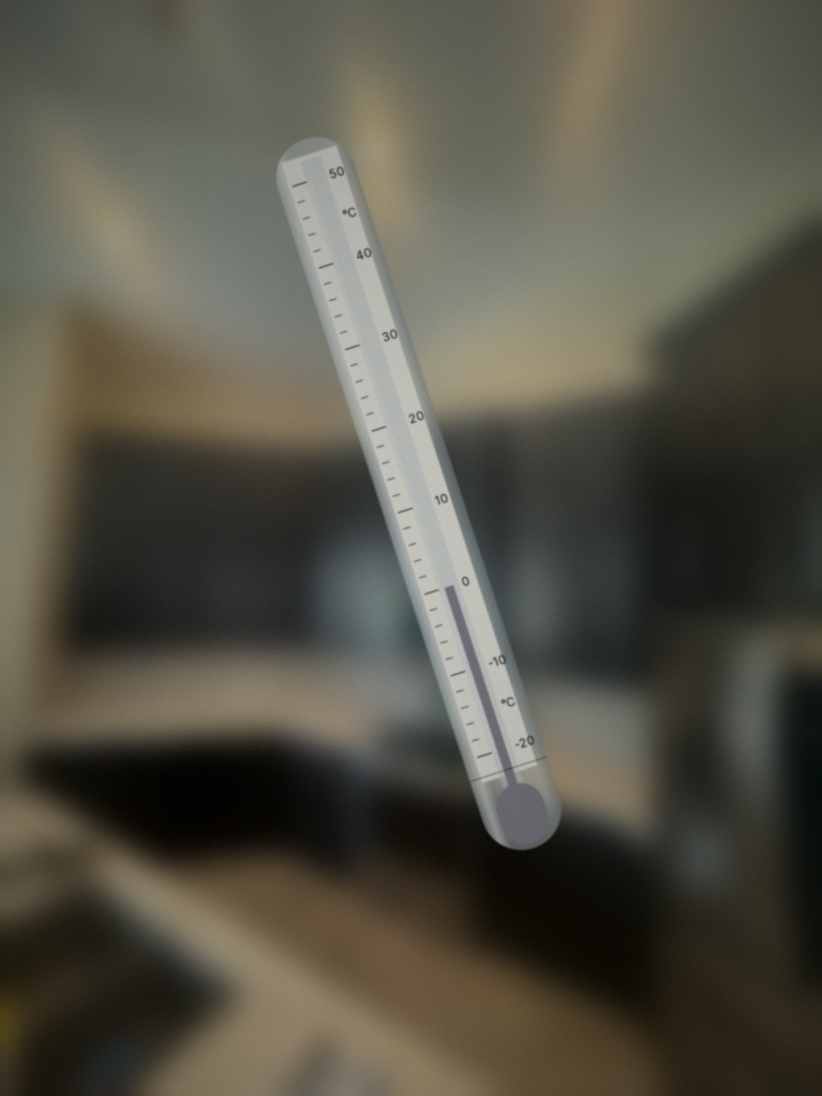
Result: 0,°C
